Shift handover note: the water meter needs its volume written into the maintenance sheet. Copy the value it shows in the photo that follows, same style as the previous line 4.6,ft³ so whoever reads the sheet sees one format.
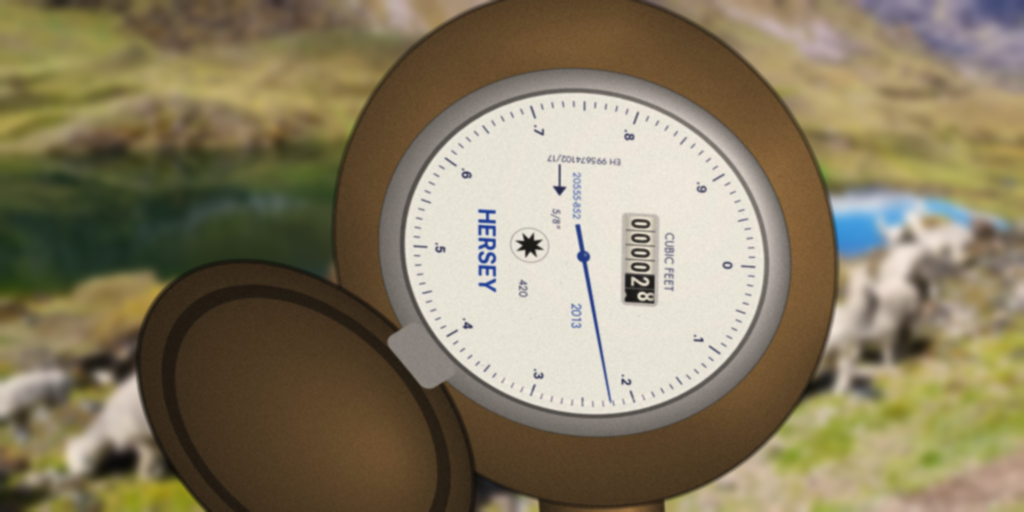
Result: 28.22,ft³
